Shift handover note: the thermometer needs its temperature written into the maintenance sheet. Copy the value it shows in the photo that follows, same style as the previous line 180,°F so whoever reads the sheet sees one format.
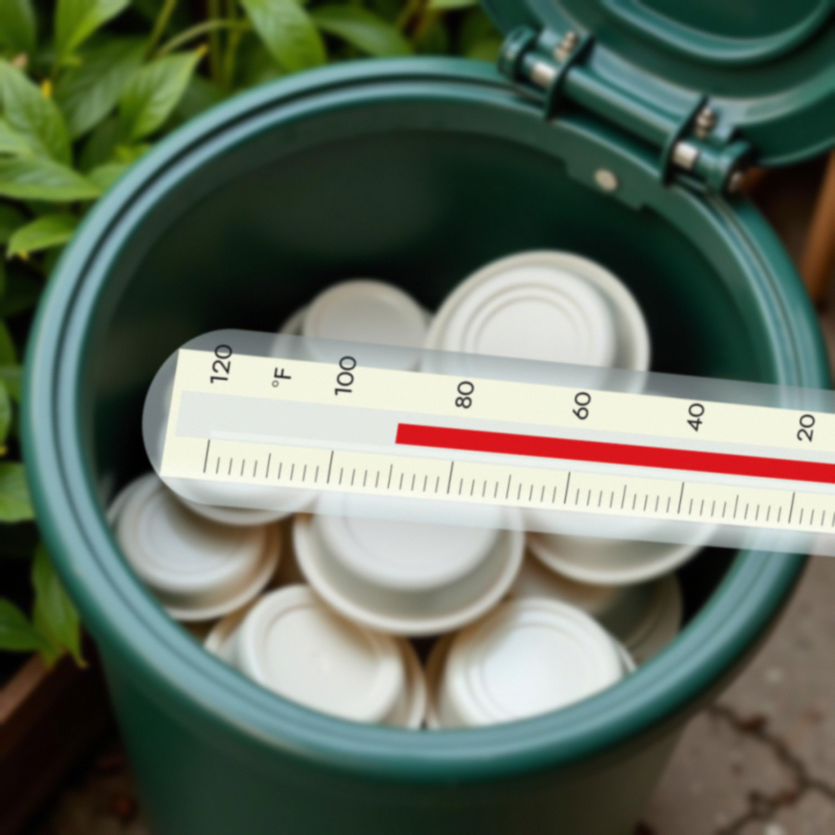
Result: 90,°F
